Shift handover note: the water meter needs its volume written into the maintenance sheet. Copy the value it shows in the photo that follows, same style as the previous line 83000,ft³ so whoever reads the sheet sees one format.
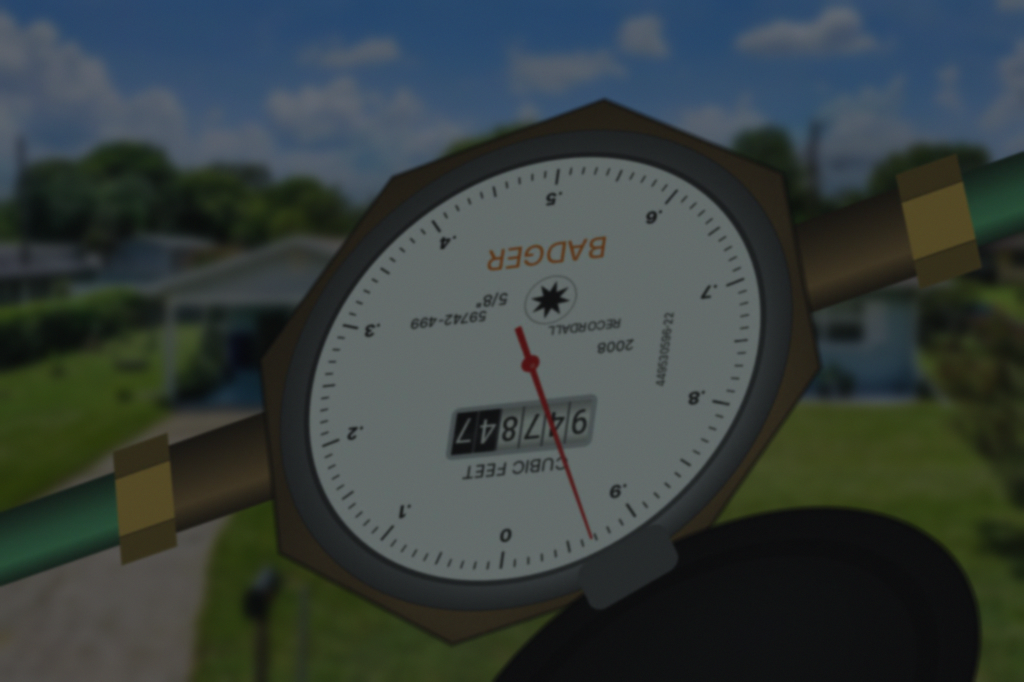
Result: 947846.93,ft³
